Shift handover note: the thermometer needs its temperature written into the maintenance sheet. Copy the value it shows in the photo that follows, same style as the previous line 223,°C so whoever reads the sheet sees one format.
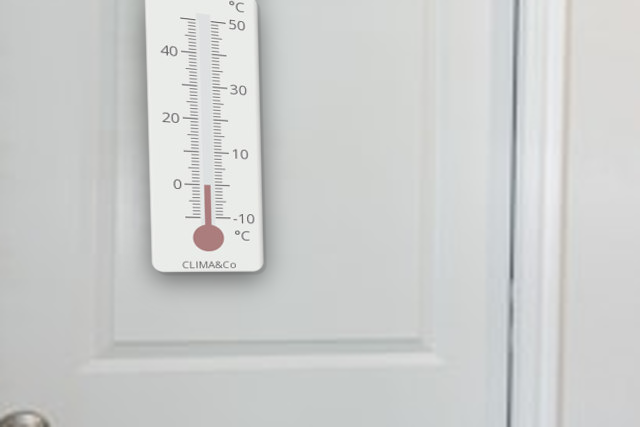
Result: 0,°C
